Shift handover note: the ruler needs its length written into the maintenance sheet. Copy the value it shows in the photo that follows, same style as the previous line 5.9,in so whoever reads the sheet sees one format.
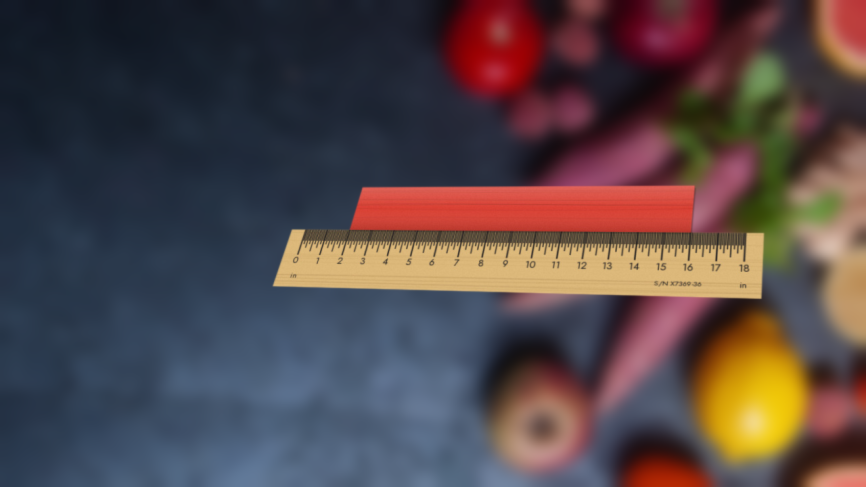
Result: 14,in
